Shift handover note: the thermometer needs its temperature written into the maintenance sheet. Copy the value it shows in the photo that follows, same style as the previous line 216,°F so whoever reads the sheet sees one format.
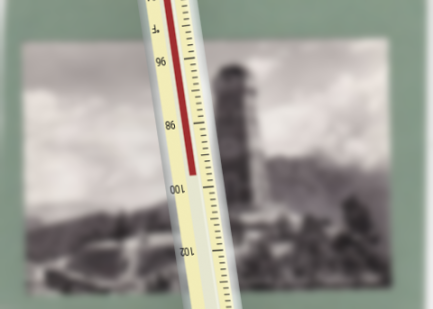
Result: 99.6,°F
